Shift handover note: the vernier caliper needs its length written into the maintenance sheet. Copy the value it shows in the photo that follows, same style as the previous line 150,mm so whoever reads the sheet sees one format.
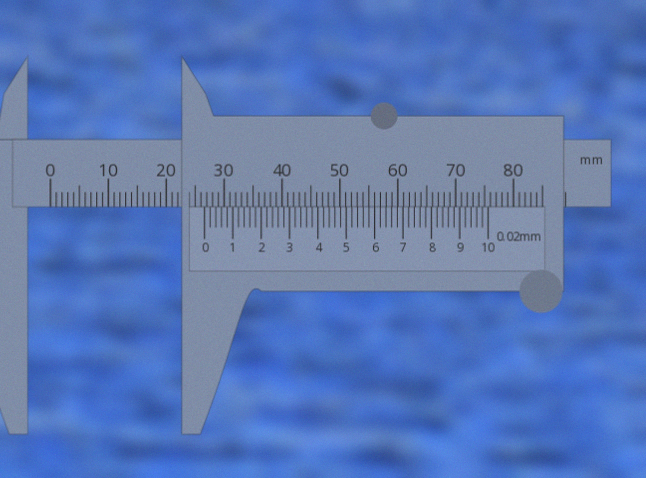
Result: 26.6,mm
